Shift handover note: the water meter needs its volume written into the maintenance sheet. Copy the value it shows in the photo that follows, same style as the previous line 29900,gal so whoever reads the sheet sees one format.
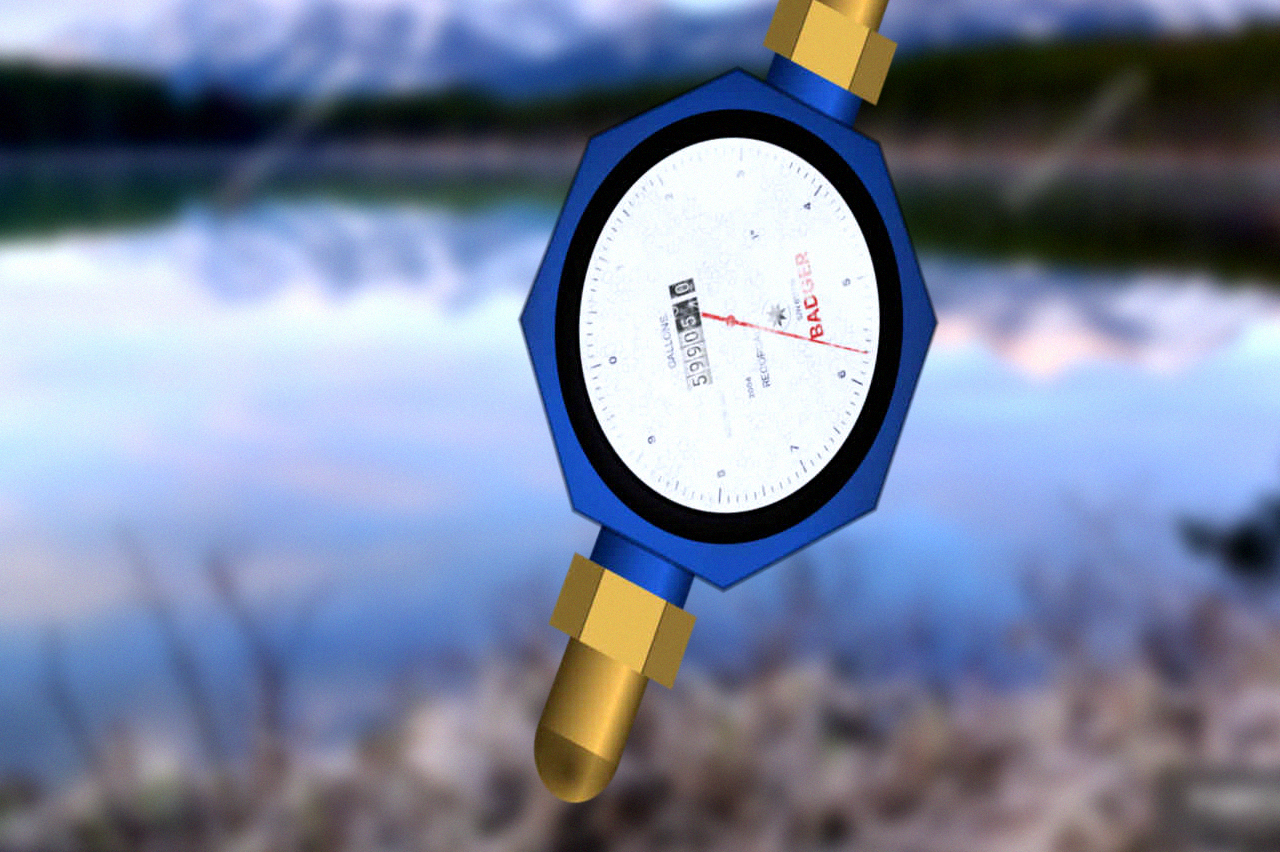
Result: 5990535.7,gal
